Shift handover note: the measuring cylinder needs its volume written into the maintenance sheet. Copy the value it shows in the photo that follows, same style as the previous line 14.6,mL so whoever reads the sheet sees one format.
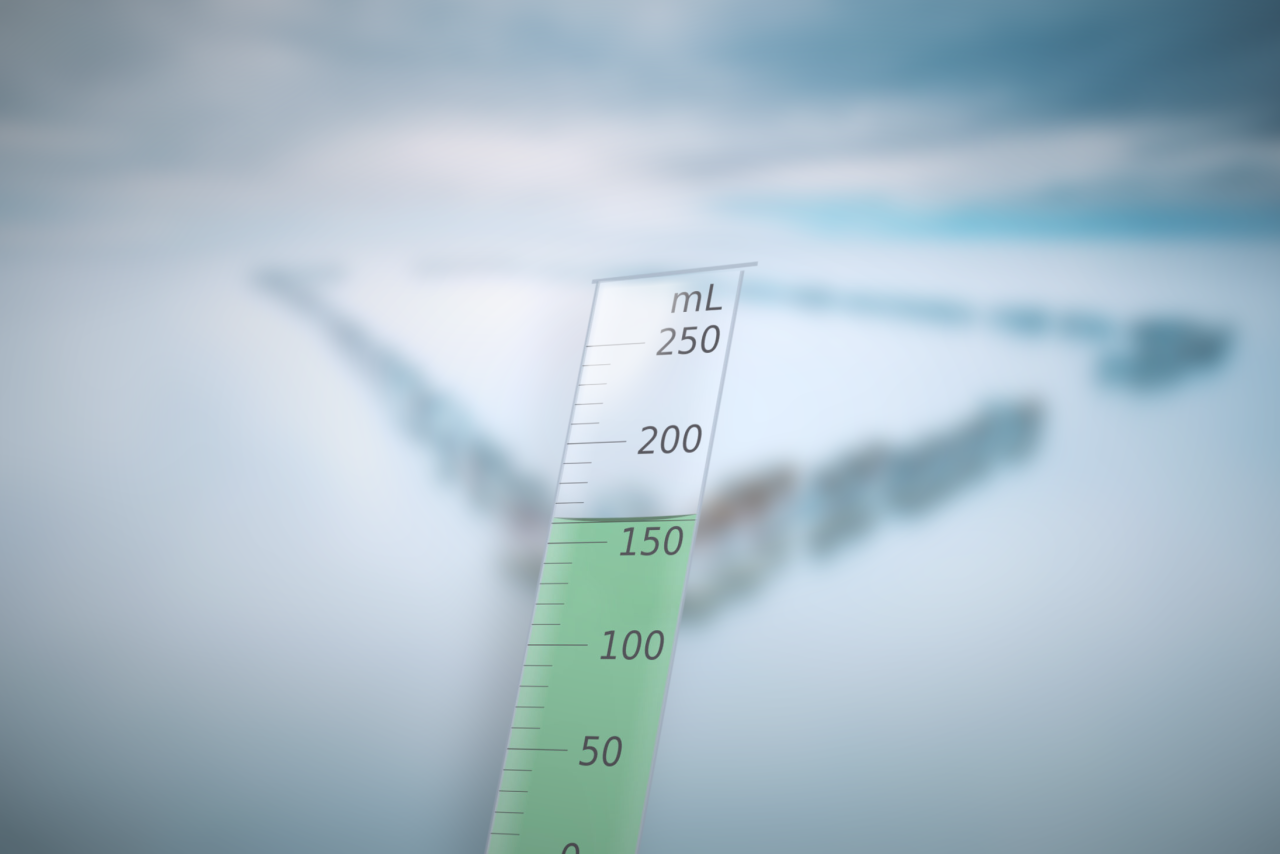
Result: 160,mL
